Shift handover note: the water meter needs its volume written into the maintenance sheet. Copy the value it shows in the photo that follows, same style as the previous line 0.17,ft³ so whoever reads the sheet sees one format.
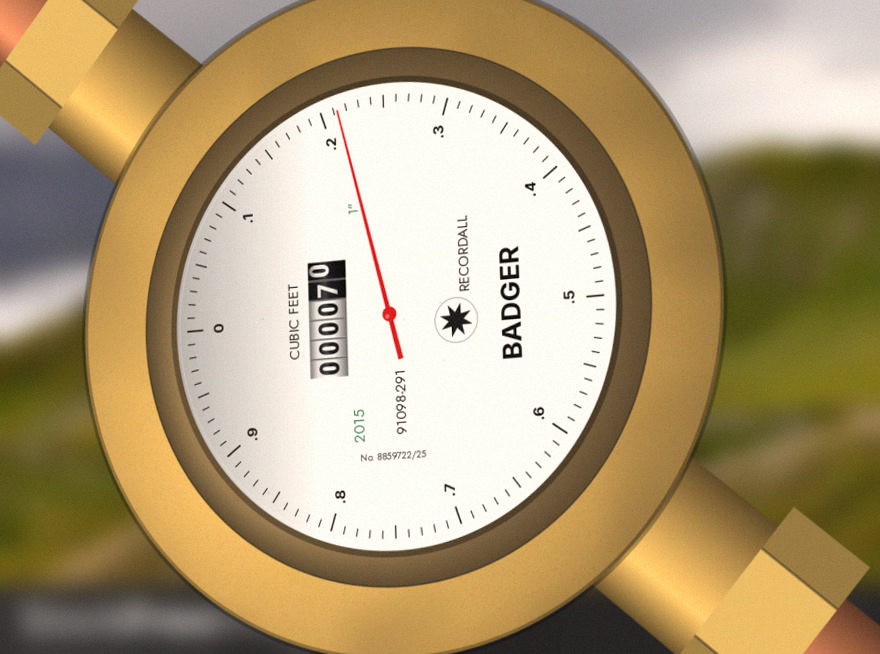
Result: 70.21,ft³
